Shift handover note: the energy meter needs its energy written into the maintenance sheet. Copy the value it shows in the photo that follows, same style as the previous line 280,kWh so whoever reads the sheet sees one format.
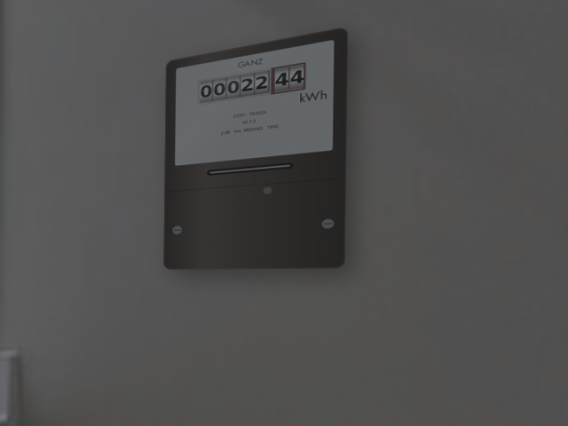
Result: 22.44,kWh
